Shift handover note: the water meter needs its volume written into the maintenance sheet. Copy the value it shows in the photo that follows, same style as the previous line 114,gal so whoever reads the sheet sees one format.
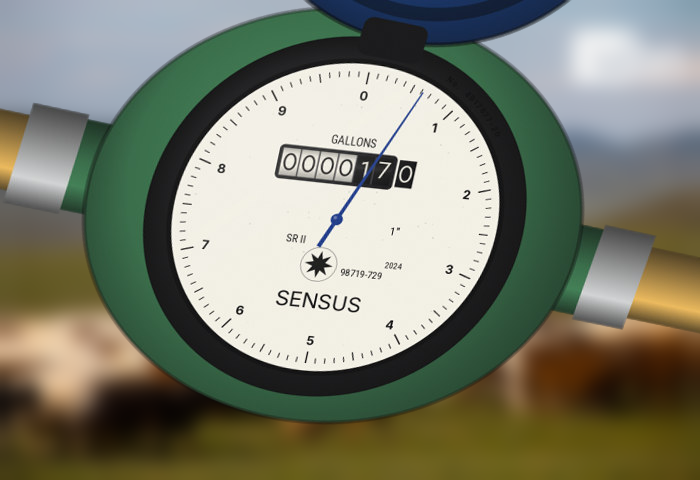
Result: 170.6,gal
